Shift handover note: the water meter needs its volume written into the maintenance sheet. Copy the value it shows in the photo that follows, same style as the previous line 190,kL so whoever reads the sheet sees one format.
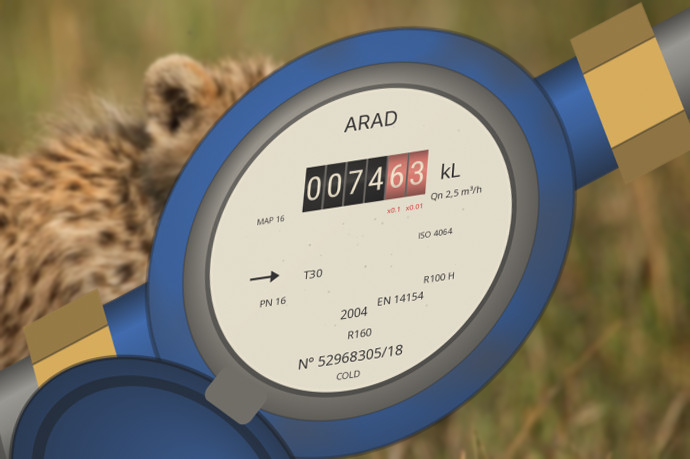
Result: 74.63,kL
